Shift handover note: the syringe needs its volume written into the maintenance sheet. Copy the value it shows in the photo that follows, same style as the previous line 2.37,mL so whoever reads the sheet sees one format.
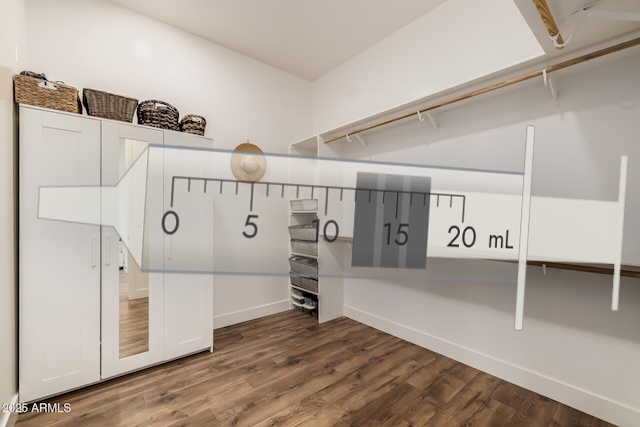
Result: 12,mL
